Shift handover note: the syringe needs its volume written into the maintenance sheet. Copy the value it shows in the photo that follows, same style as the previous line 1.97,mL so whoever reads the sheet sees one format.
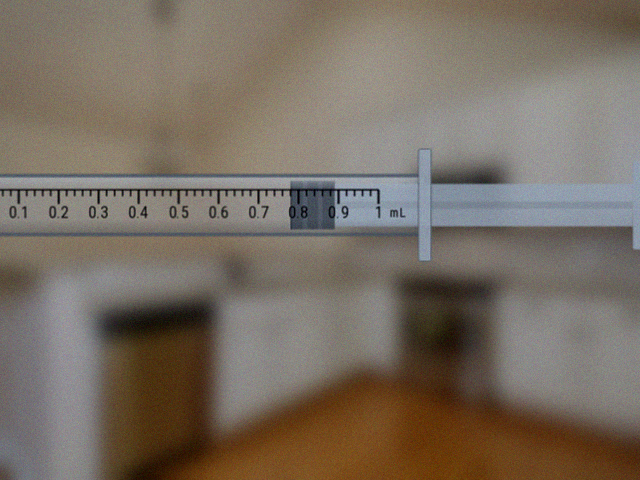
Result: 0.78,mL
